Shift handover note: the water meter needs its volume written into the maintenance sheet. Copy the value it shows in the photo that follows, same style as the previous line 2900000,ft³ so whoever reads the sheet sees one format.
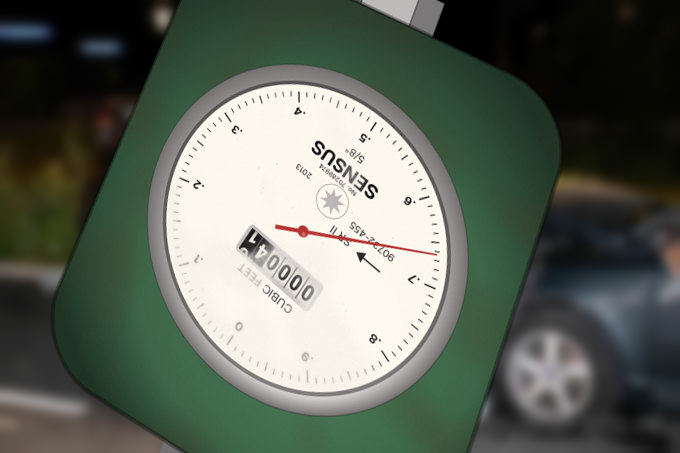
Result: 40.66,ft³
